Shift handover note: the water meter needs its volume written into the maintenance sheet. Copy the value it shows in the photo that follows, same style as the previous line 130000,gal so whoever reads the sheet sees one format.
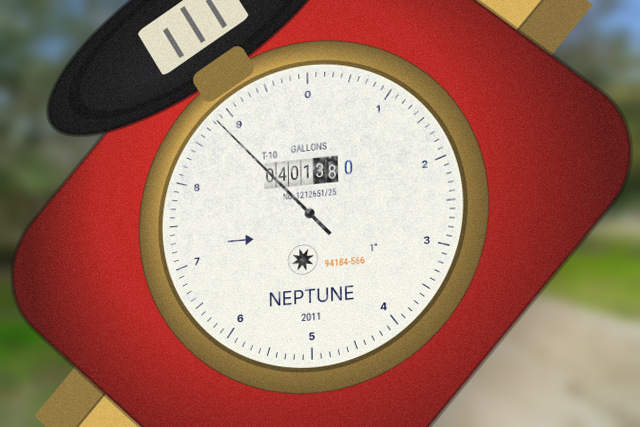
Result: 401378.8,gal
